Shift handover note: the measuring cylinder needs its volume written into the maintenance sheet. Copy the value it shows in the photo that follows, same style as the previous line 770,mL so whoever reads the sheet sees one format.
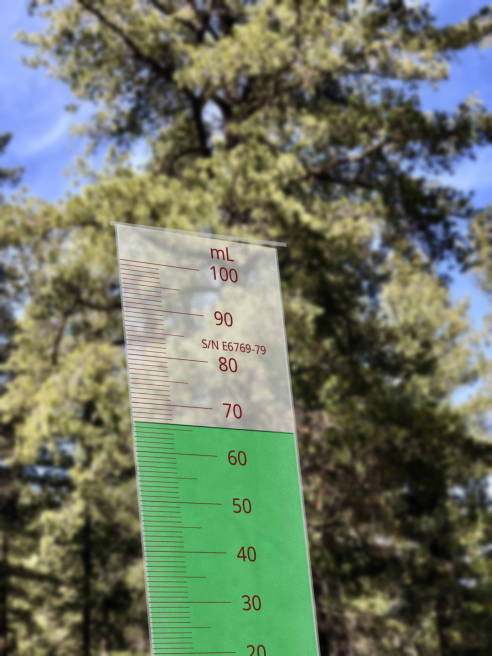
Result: 66,mL
